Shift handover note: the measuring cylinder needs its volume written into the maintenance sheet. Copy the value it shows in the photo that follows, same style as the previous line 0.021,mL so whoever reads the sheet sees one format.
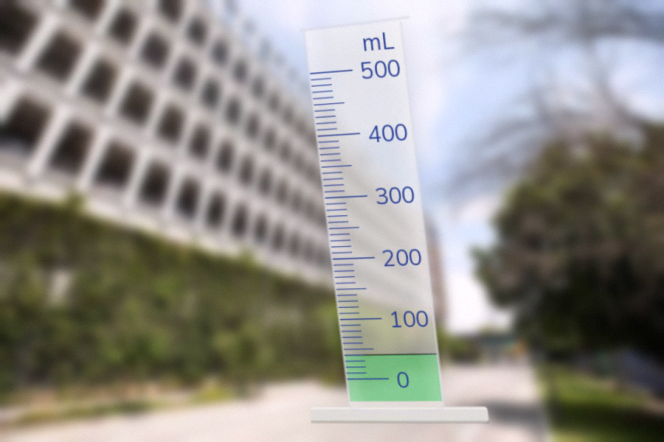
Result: 40,mL
